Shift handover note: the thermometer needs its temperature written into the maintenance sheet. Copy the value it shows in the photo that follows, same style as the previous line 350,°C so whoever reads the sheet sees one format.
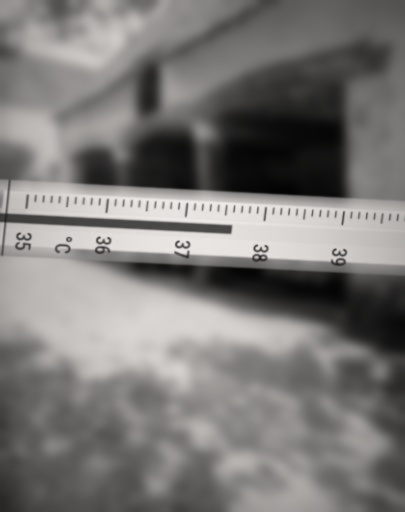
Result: 37.6,°C
